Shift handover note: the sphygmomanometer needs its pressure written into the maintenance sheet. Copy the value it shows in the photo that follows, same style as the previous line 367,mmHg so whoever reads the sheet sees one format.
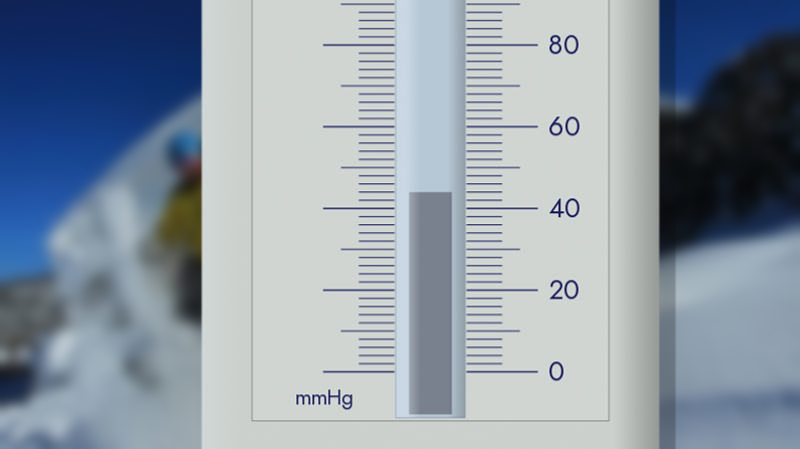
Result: 44,mmHg
